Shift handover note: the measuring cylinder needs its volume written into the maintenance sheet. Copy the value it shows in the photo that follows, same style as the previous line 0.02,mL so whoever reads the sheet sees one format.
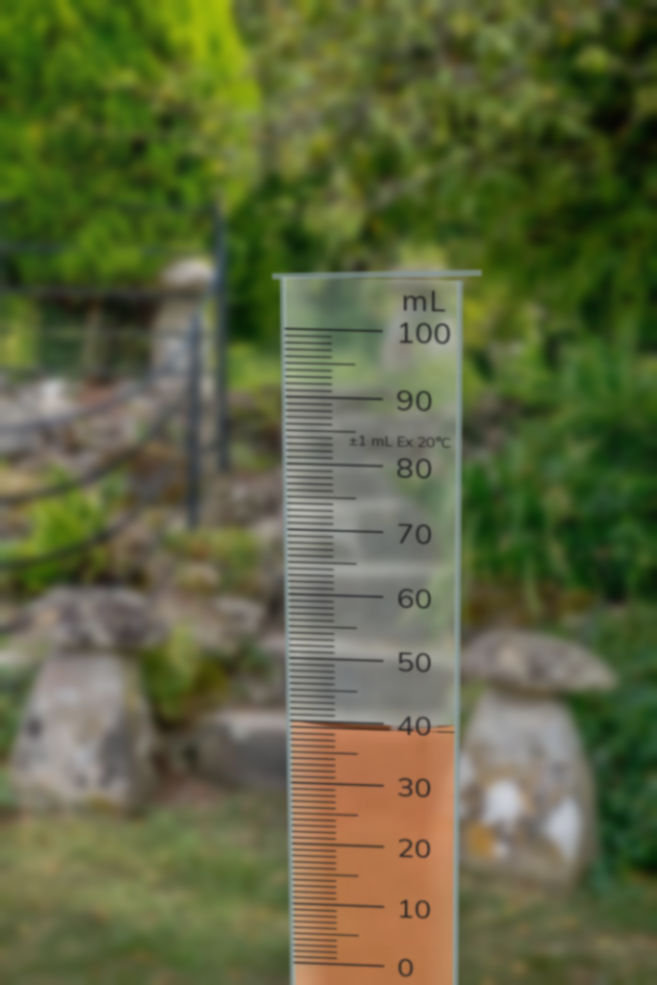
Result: 39,mL
